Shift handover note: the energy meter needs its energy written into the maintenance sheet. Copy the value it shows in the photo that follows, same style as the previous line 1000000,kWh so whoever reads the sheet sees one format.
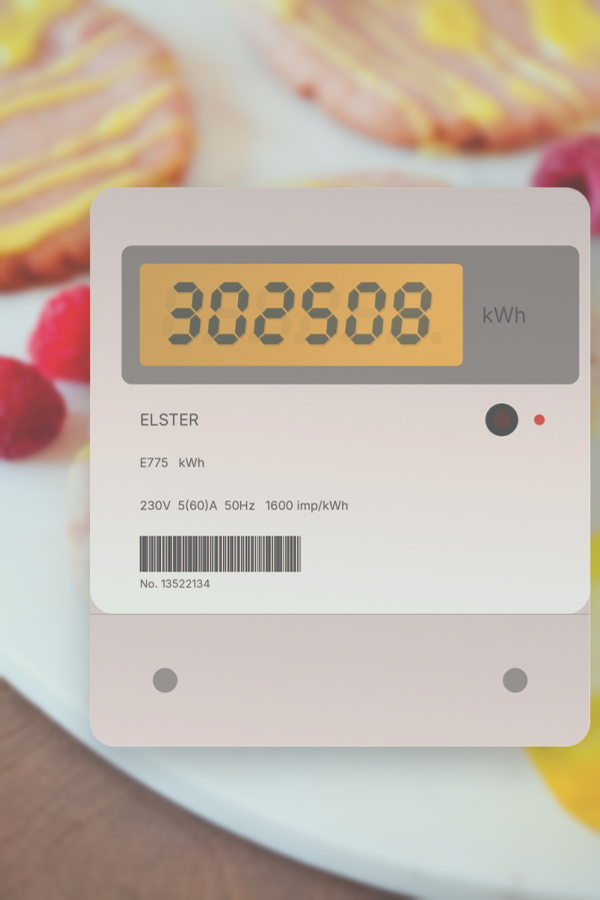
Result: 302508,kWh
